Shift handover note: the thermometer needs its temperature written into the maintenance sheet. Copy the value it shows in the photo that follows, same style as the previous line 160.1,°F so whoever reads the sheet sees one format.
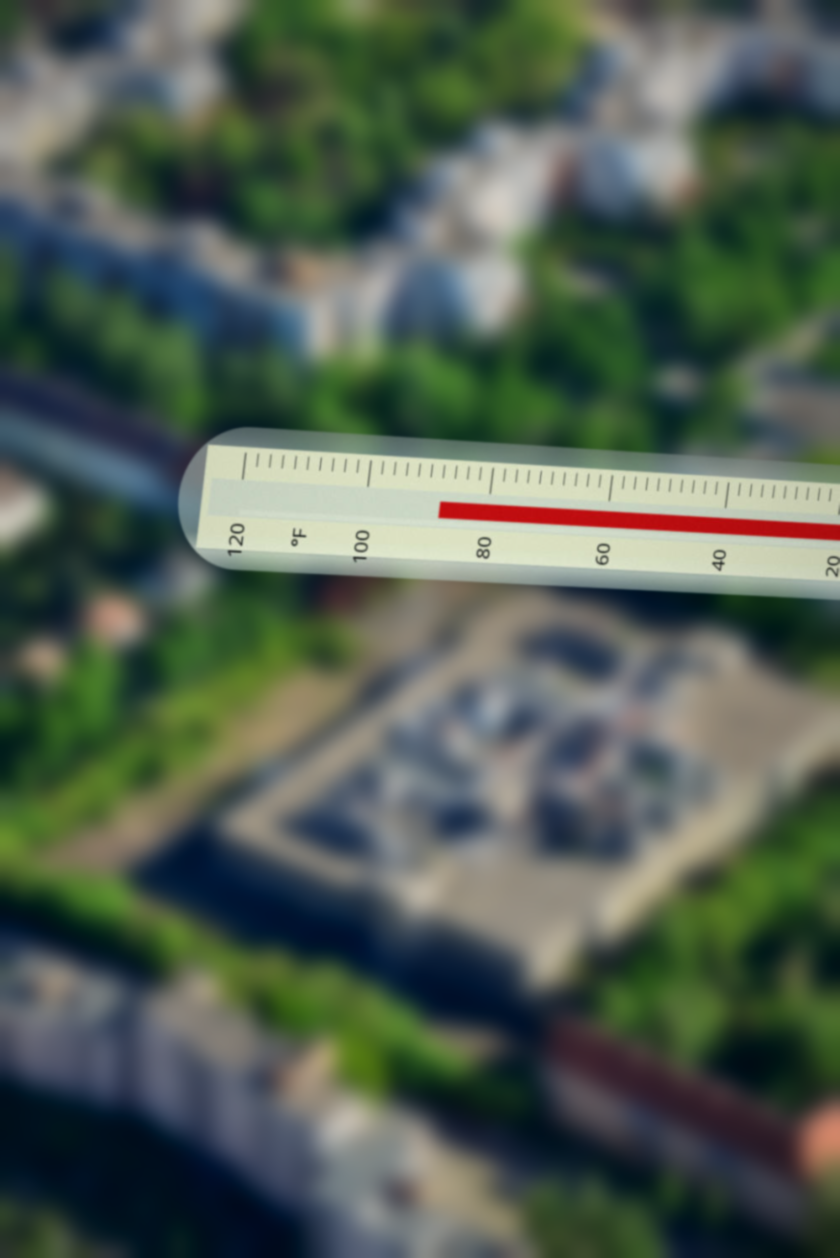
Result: 88,°F
